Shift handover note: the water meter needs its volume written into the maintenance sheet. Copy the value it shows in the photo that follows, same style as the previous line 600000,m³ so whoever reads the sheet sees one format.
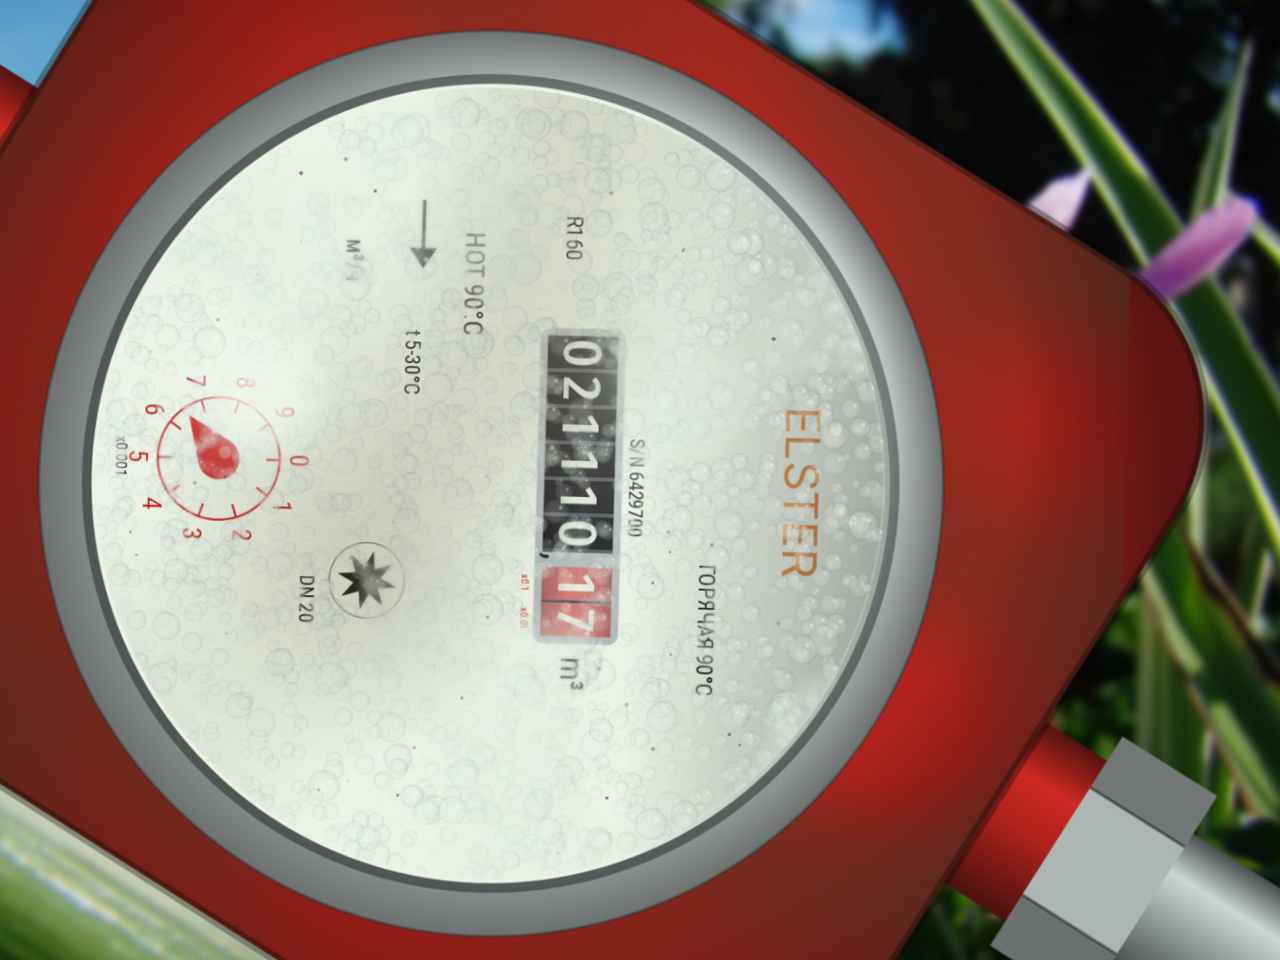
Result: 21110.176,m³
